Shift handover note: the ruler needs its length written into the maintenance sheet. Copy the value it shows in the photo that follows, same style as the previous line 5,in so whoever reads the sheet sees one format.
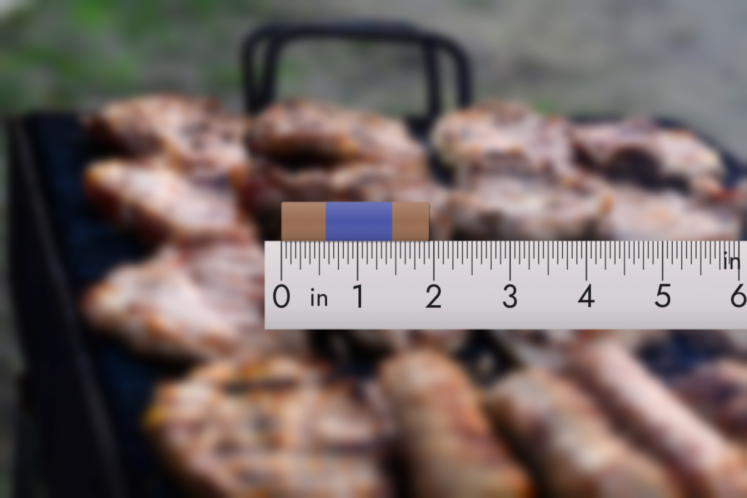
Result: 1.9375,in
